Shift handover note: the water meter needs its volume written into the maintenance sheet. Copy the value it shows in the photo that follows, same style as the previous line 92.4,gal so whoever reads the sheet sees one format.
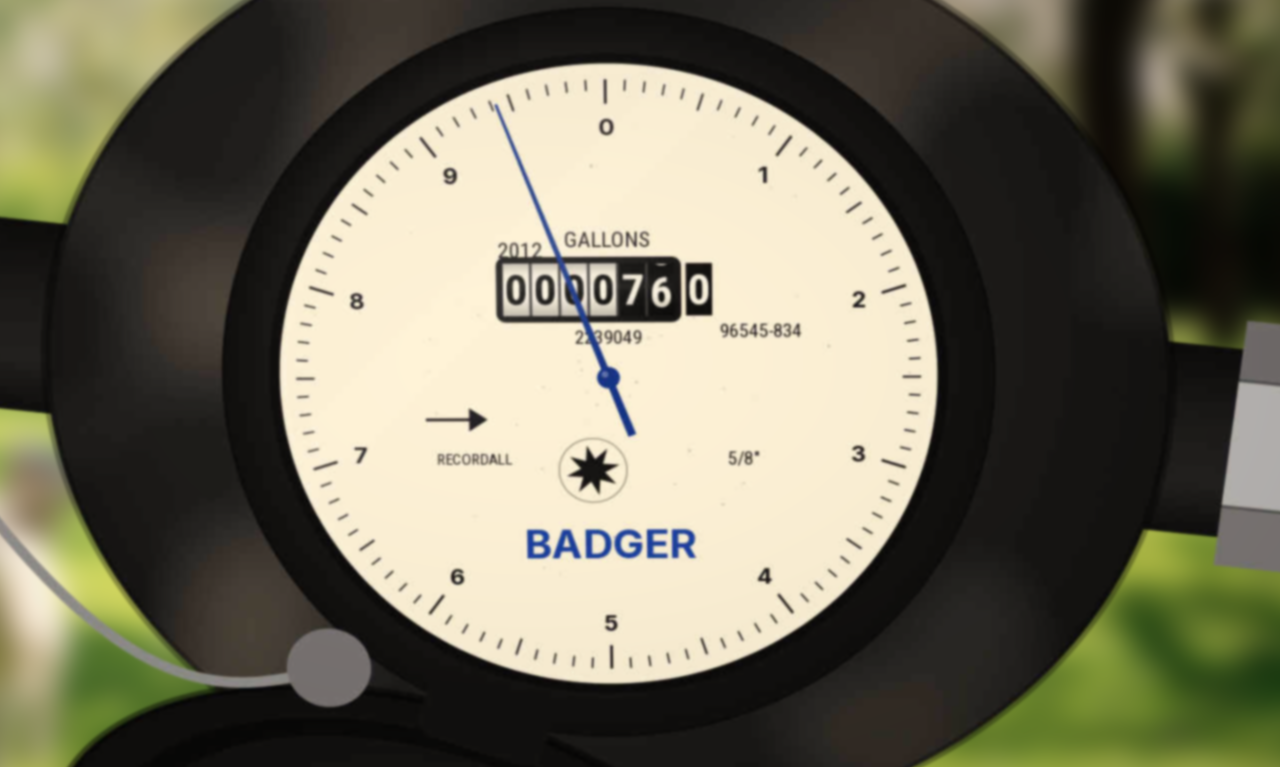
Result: 759.4,gal
